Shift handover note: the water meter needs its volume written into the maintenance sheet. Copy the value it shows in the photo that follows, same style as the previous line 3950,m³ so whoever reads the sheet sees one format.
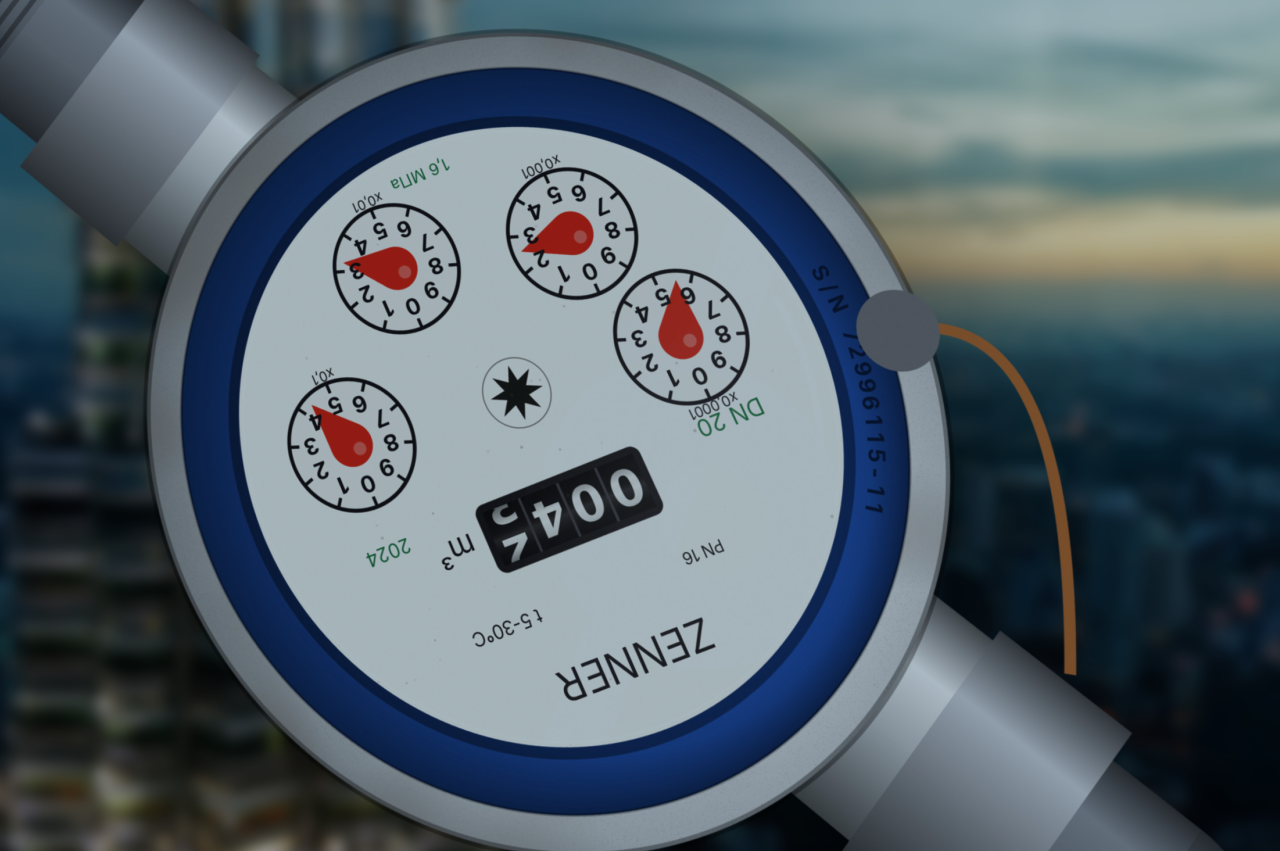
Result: 42.4325,m³
